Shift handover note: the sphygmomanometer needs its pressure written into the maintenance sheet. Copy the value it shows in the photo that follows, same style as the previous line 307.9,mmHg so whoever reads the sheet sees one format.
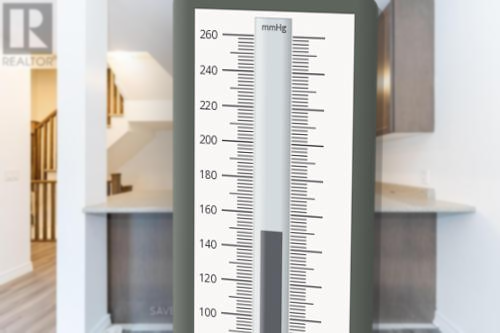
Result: 150,mmHg
